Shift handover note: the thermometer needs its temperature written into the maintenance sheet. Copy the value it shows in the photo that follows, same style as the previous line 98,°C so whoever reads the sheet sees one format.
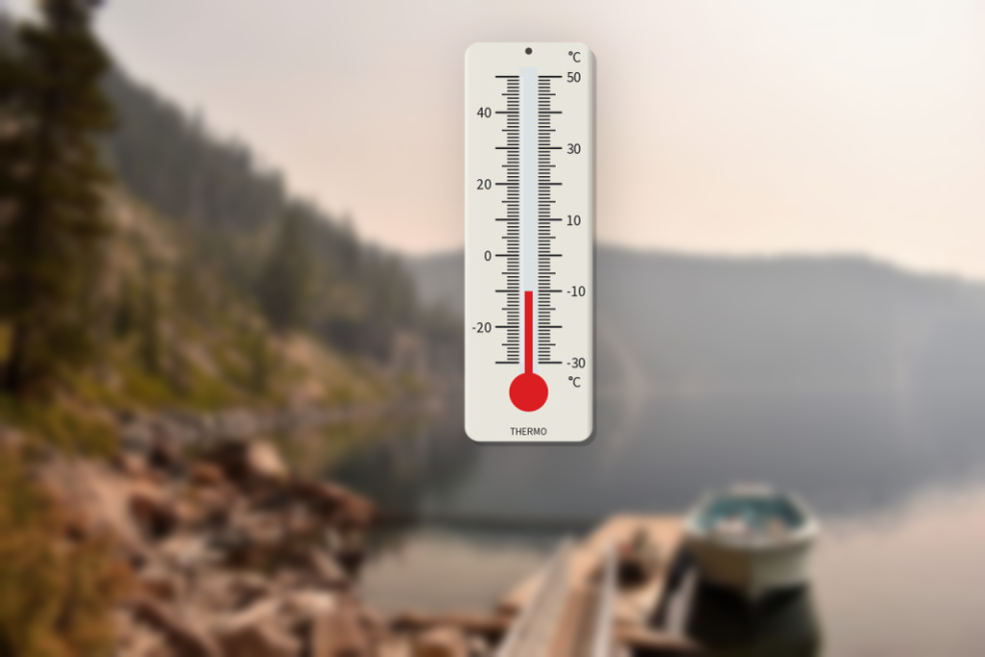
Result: -10,°C
